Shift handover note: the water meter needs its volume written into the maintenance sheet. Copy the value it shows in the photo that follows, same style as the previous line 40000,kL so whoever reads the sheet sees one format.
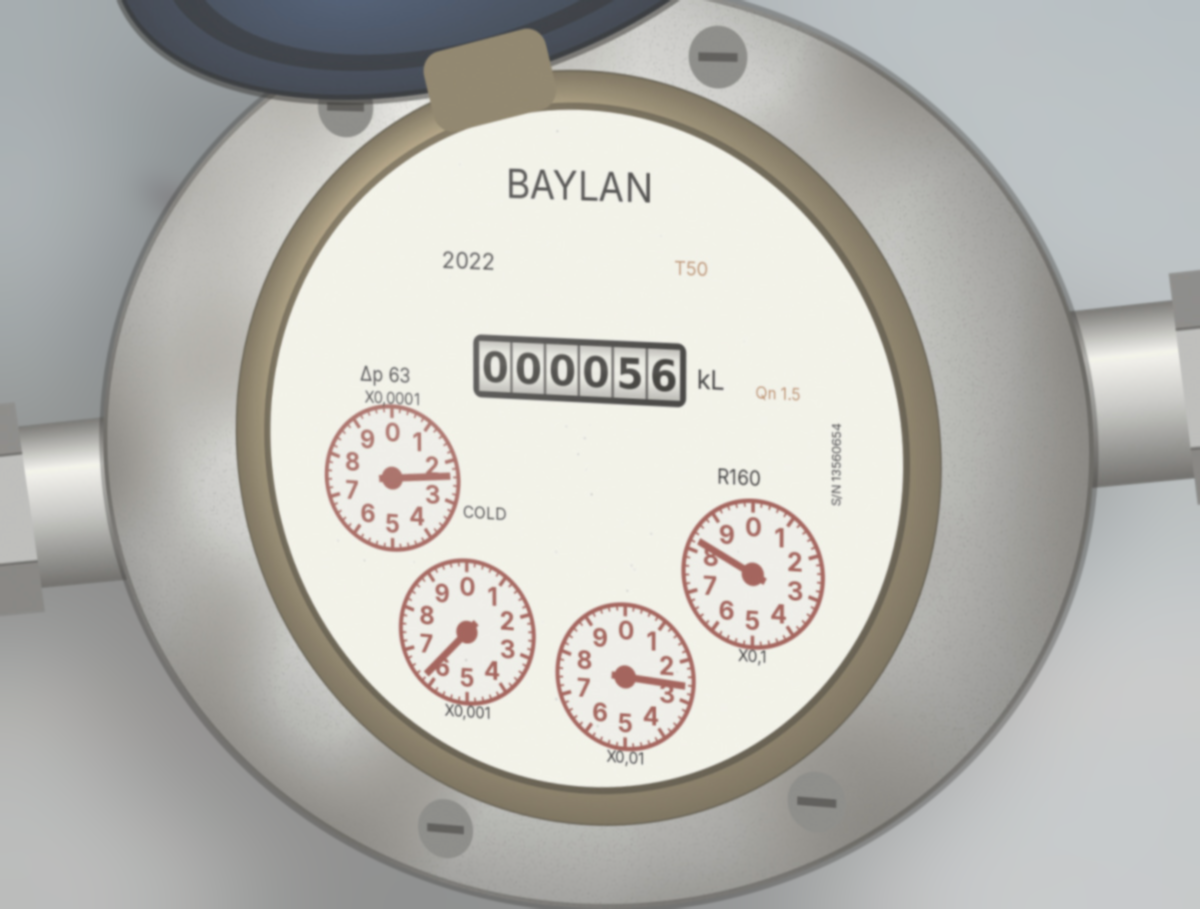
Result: 56.8262,kL
